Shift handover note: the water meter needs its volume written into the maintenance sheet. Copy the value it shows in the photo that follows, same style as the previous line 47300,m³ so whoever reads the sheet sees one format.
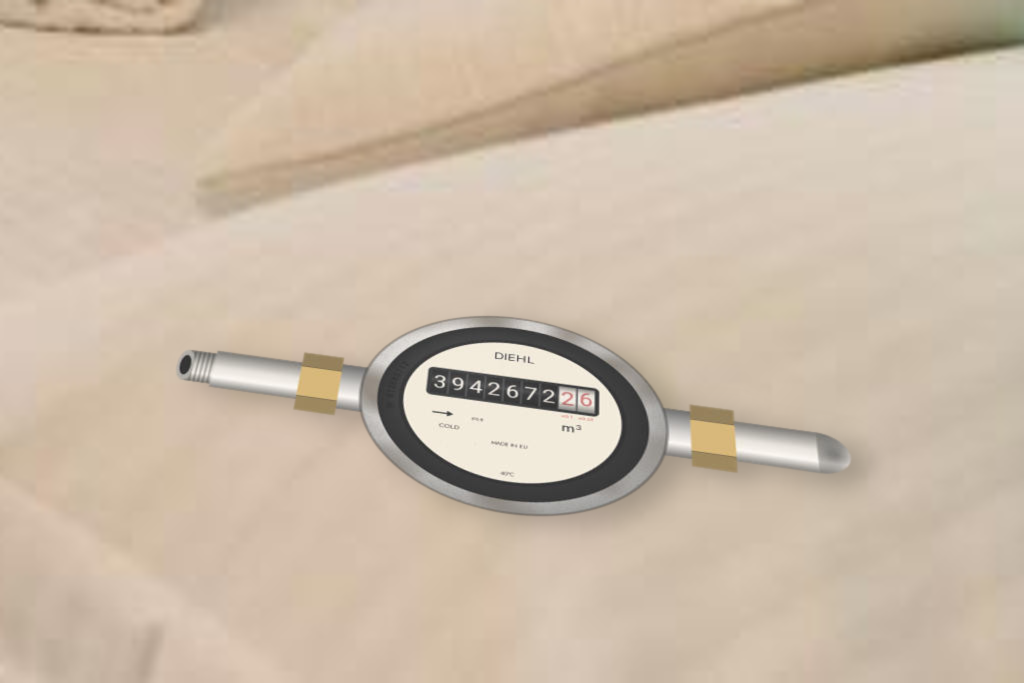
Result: 3942672.26,m³
